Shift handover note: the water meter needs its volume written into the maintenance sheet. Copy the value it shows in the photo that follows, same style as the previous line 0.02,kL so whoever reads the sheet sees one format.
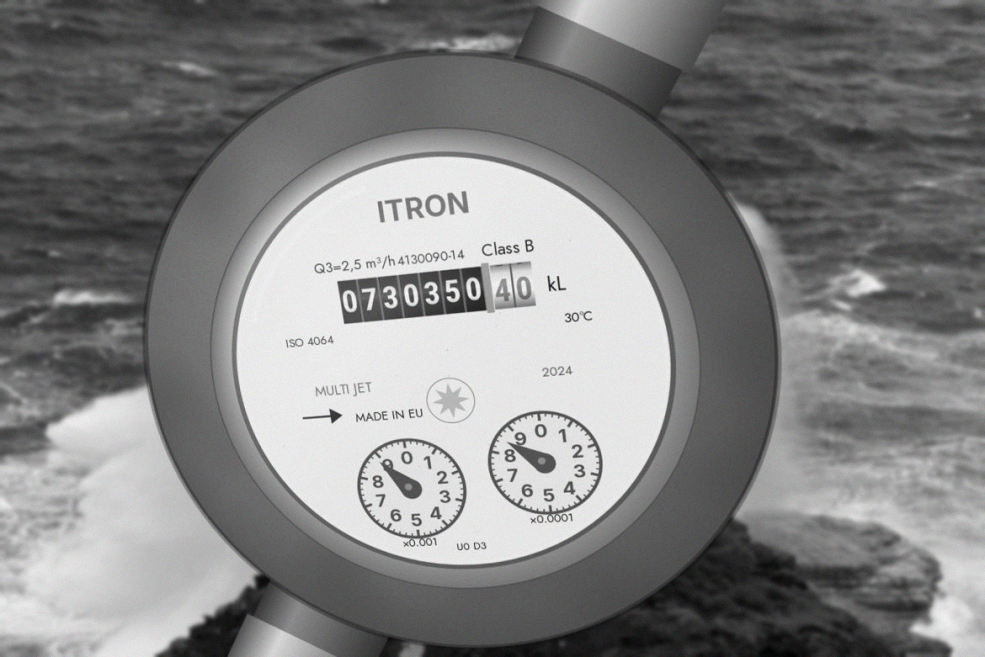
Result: 730350.3988,kL
